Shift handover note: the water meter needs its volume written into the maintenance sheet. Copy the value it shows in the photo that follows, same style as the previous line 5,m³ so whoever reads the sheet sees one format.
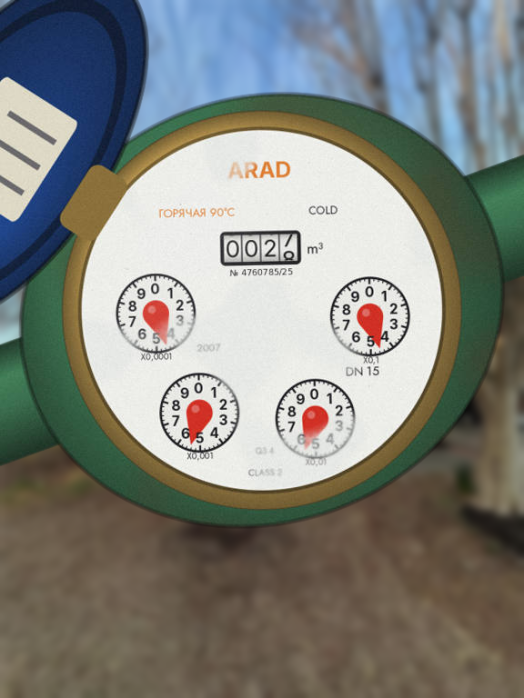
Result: 27.4554,m³
